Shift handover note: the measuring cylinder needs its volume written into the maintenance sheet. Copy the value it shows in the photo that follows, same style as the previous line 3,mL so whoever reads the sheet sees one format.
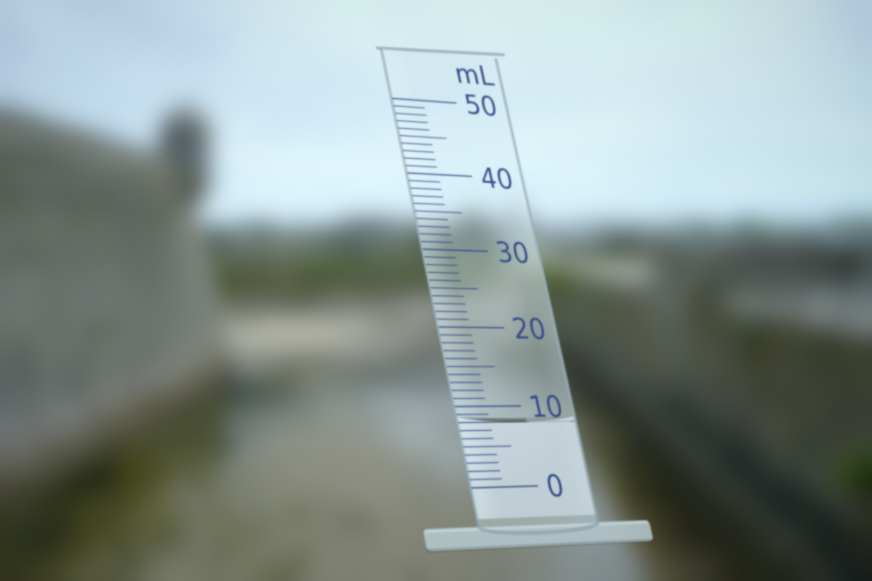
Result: 8,mL
